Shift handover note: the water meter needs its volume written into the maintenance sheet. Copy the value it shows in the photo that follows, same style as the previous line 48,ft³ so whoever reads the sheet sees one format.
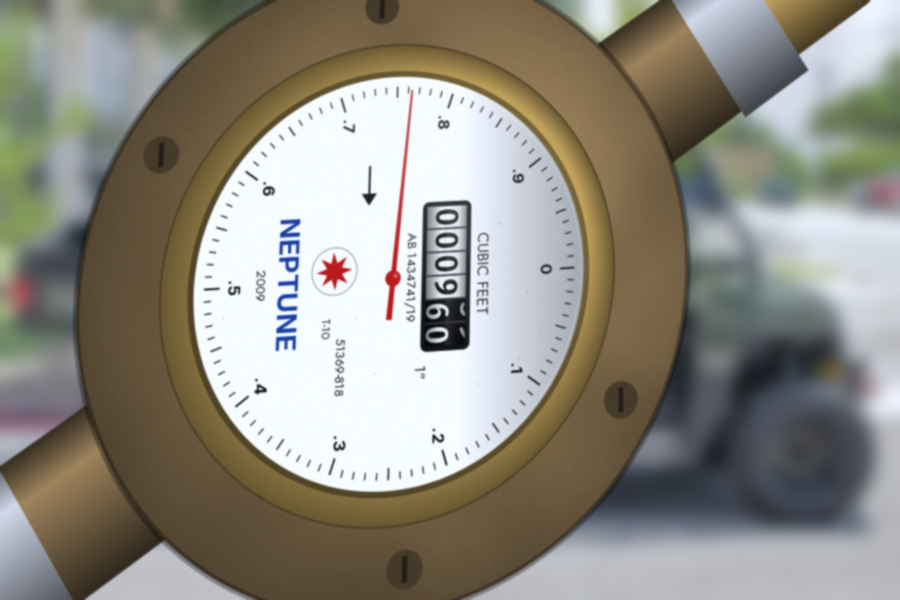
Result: 959.76,ft³
